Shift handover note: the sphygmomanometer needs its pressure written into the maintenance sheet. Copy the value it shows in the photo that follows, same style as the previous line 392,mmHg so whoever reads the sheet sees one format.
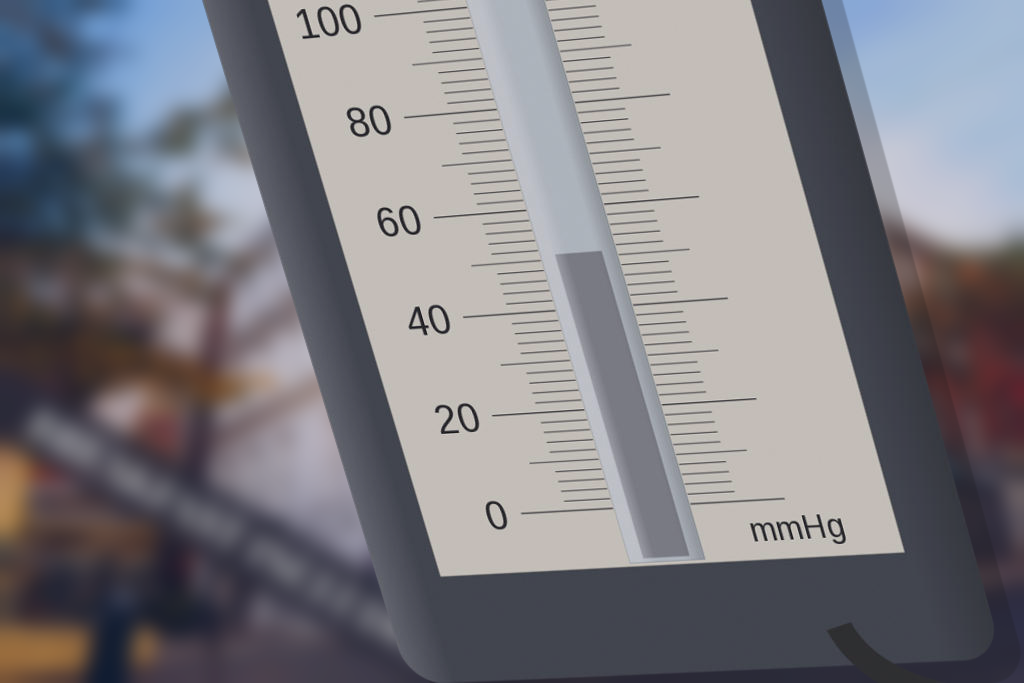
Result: 51,mmHg
